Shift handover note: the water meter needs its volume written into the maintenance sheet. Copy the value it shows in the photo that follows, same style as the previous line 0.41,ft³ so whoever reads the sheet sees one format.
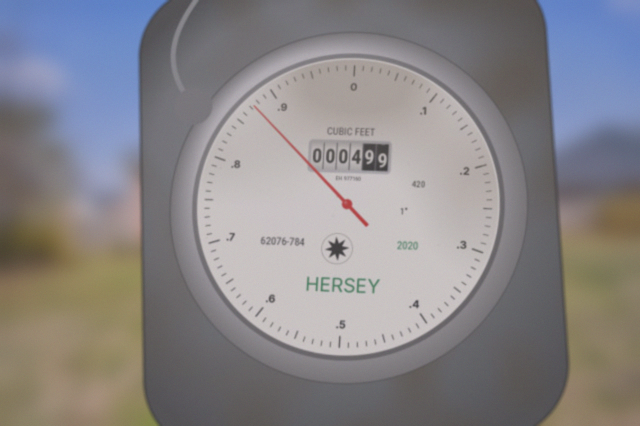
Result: 498.87,ft³
